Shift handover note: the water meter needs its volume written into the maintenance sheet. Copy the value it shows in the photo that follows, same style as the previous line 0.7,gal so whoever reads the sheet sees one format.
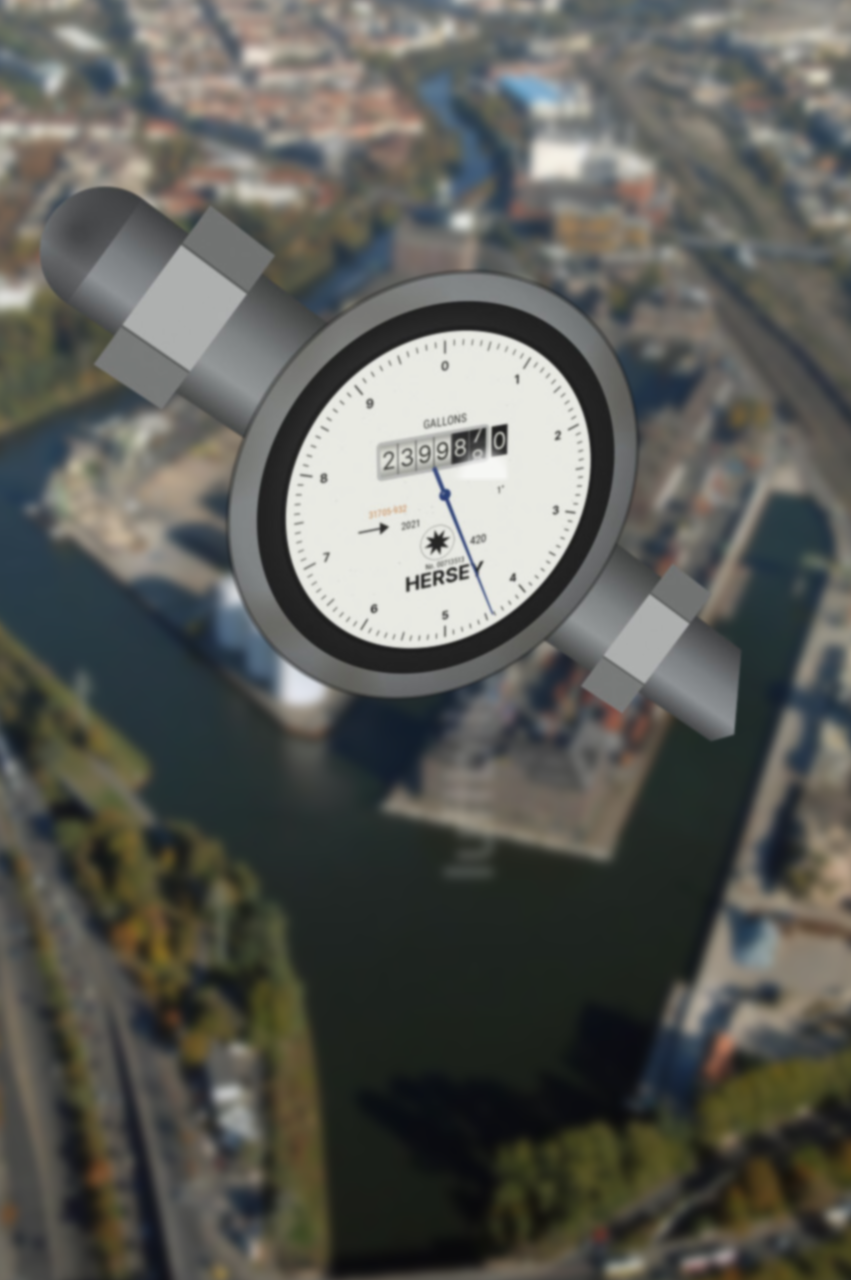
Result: 2399874.4,gal
